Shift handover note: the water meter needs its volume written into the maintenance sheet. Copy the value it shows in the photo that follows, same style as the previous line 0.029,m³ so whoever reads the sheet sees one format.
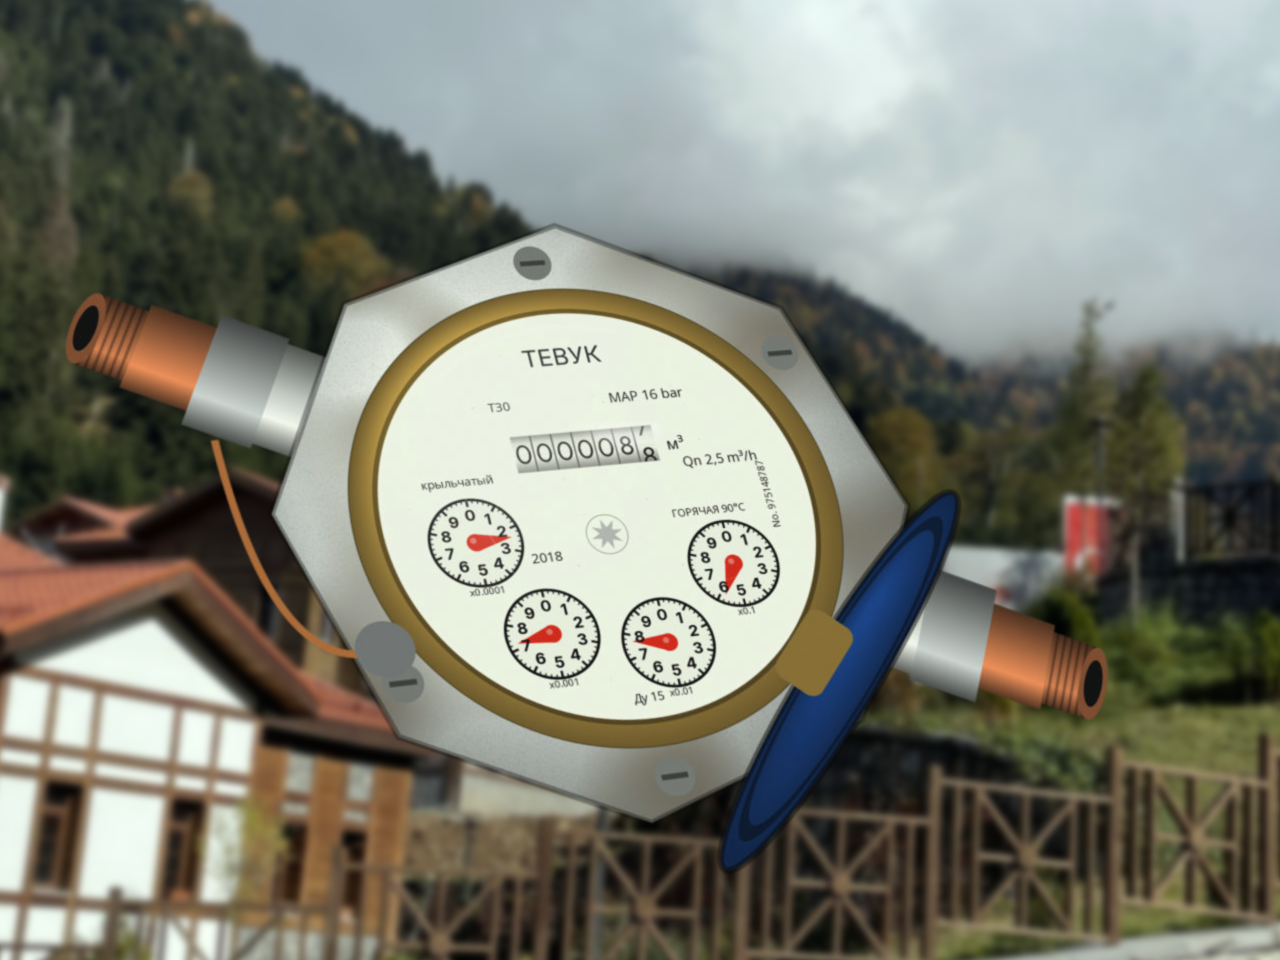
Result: 87.5772,m³
